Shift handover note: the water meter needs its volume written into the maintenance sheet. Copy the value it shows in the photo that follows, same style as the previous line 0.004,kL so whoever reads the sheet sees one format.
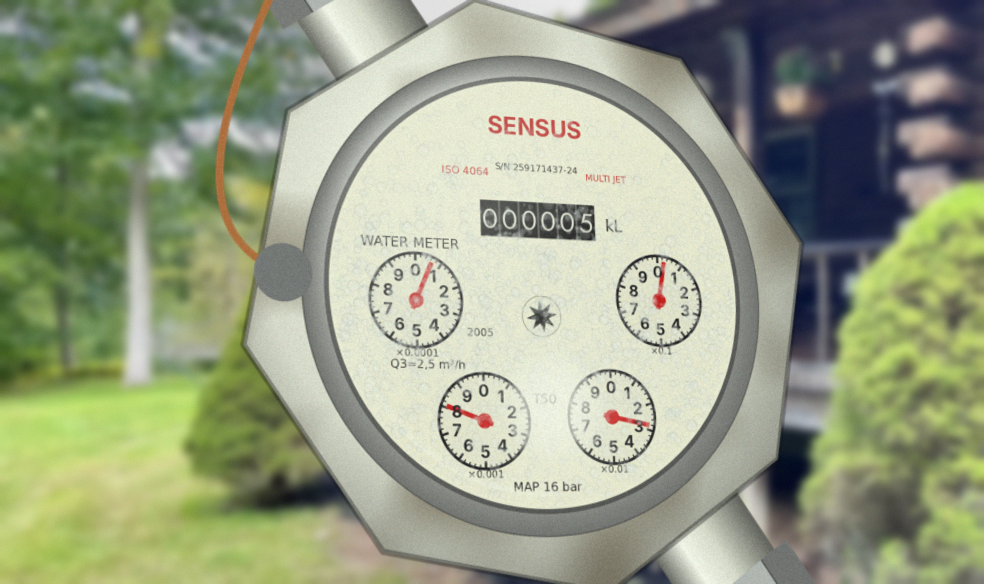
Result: 5.0280,kL
